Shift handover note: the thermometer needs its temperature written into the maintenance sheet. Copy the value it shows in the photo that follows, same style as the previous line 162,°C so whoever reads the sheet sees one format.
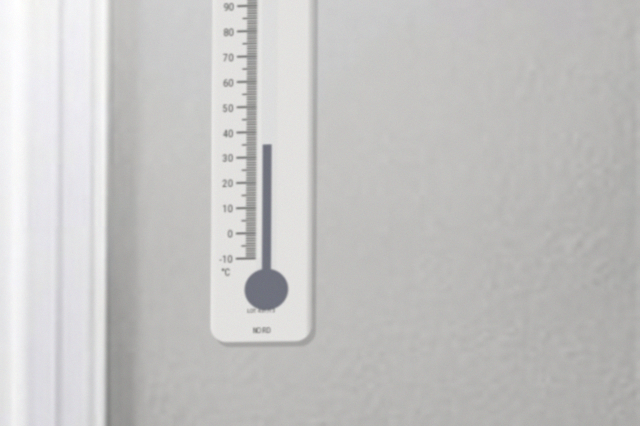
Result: 35,°C
